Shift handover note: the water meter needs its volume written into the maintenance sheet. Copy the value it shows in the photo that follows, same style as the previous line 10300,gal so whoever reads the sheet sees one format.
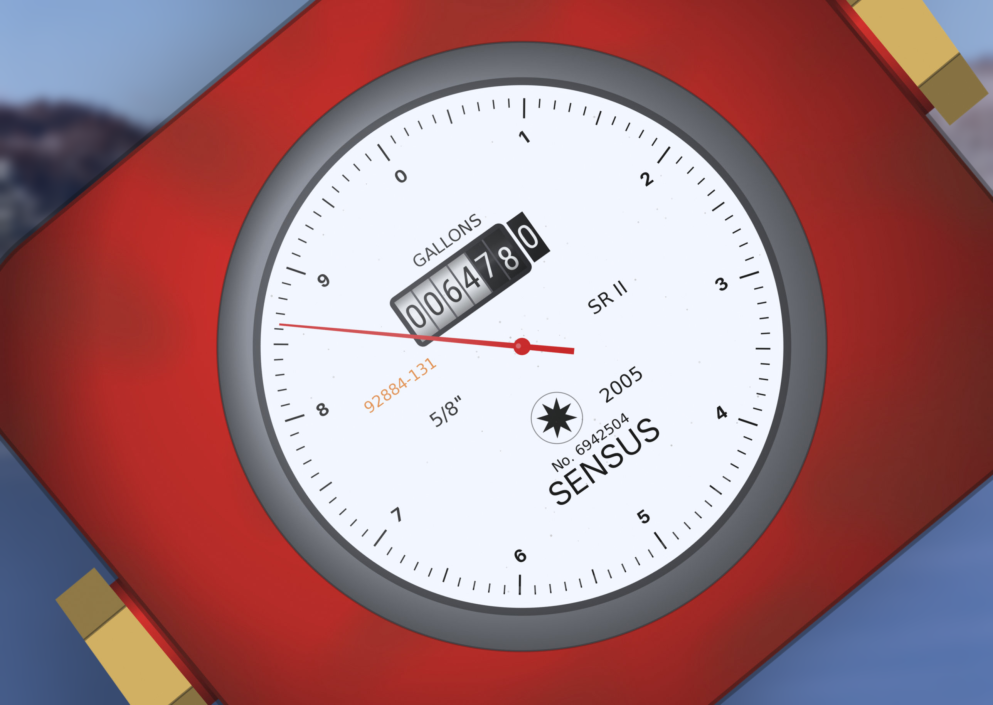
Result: 64778.6,gal
